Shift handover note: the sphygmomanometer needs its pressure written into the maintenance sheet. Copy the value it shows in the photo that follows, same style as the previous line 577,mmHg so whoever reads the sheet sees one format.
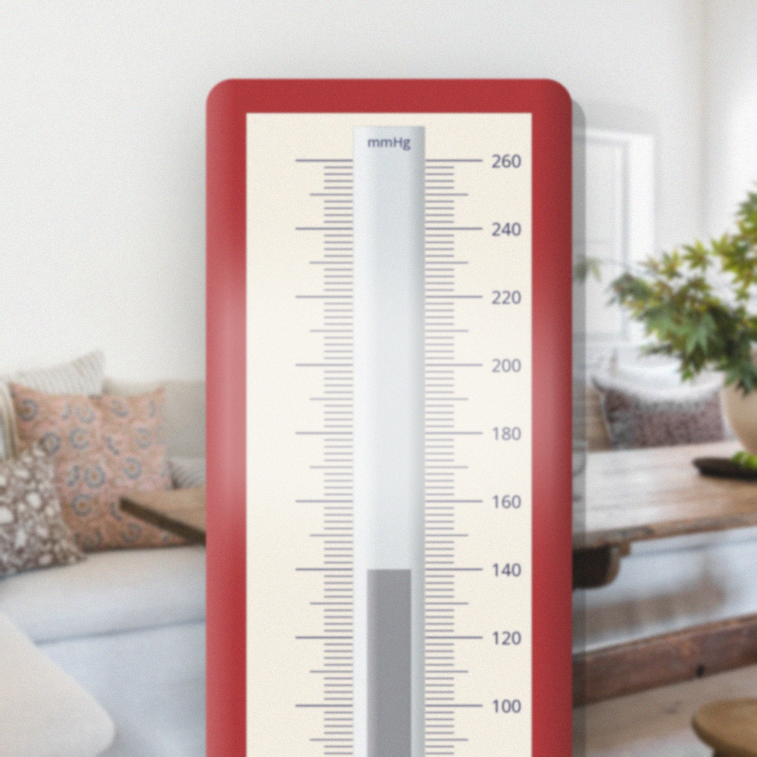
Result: 140,mmHg
